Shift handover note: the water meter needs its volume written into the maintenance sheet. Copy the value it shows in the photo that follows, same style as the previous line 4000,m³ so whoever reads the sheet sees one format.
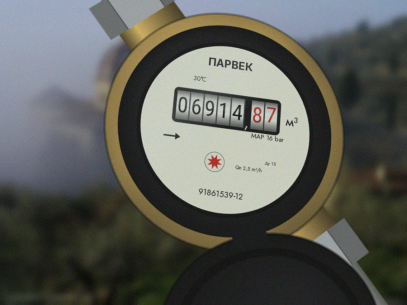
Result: 6914.87,m³
